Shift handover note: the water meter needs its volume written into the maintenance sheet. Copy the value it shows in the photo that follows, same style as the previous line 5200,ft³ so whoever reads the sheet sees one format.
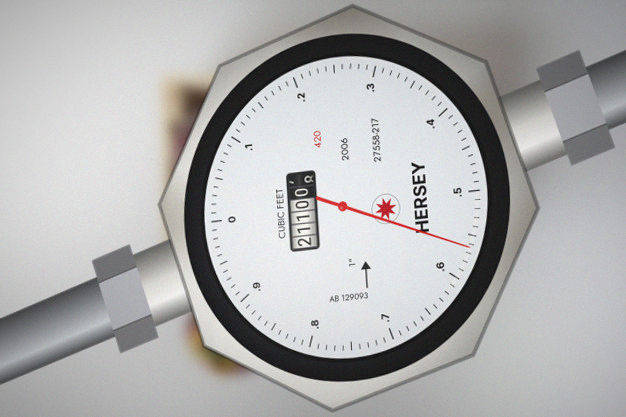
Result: 211007.56,ft³
